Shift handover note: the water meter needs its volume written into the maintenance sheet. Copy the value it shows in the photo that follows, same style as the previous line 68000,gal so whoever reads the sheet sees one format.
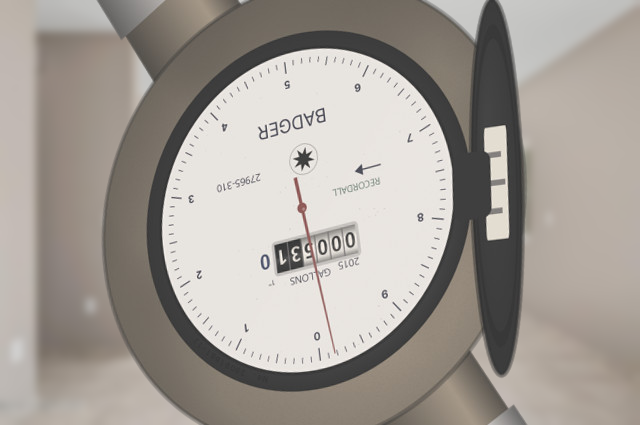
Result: 5309.8,gal
